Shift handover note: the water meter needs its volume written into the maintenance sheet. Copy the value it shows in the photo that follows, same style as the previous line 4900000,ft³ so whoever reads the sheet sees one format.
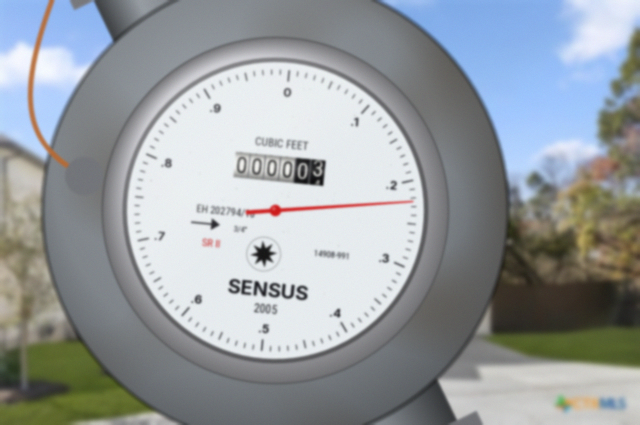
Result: 3.22,ft³
